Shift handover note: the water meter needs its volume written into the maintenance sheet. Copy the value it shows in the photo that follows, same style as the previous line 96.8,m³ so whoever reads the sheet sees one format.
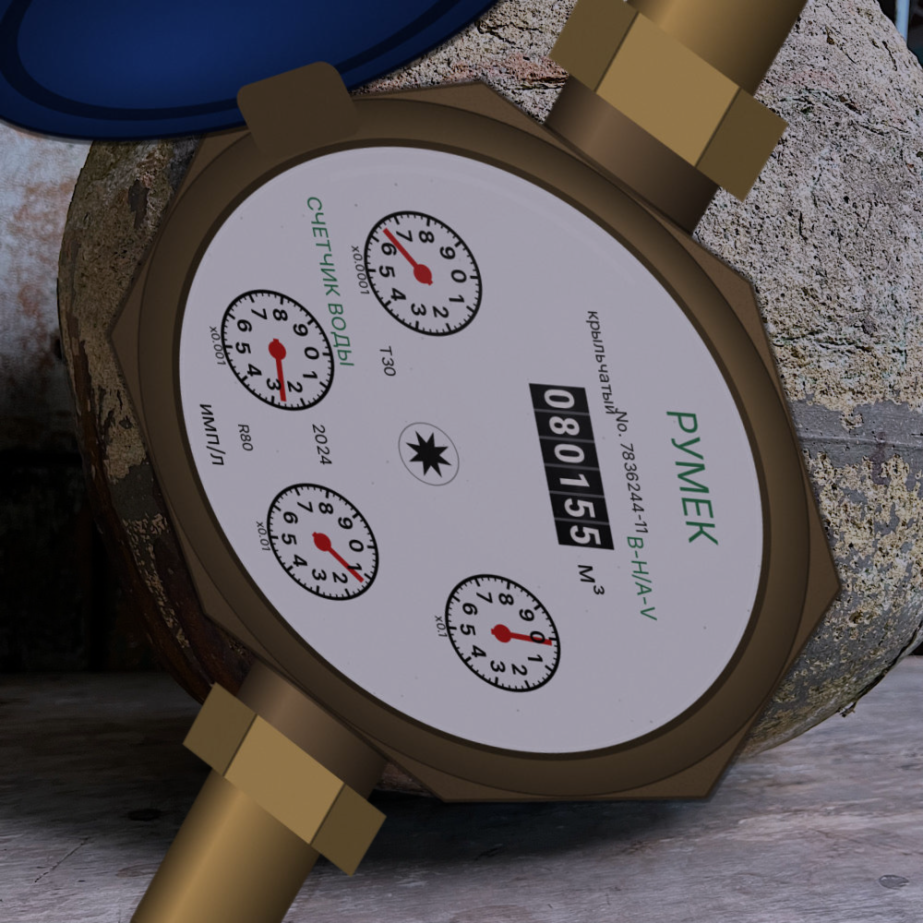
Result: 80155.0126,m³
